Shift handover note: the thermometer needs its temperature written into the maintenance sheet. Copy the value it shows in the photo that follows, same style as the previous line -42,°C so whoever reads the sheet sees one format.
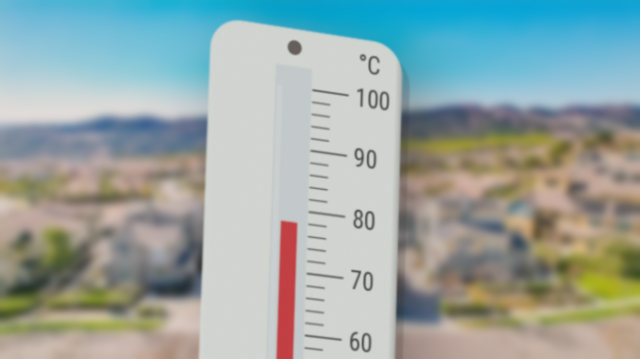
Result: 78,°C
